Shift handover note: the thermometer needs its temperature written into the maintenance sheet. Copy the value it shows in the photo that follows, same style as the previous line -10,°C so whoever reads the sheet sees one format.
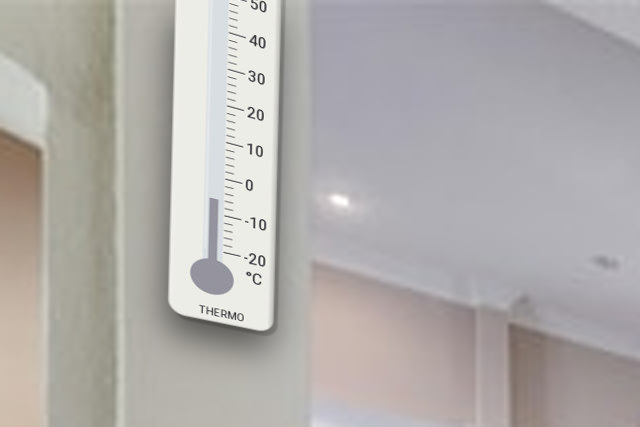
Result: -6,°C
